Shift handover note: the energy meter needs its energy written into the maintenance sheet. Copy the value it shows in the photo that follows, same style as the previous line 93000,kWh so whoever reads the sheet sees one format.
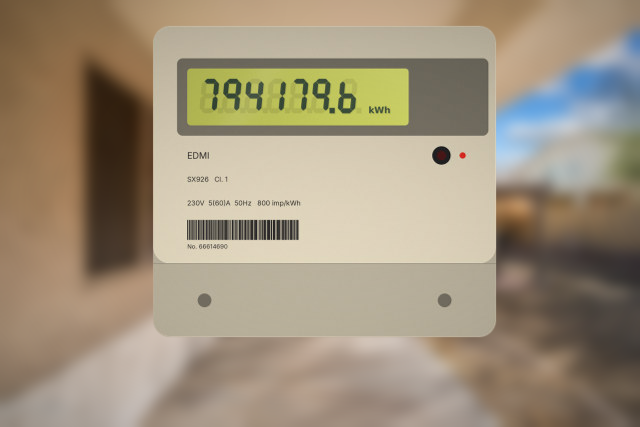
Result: 794179.6,kWh
